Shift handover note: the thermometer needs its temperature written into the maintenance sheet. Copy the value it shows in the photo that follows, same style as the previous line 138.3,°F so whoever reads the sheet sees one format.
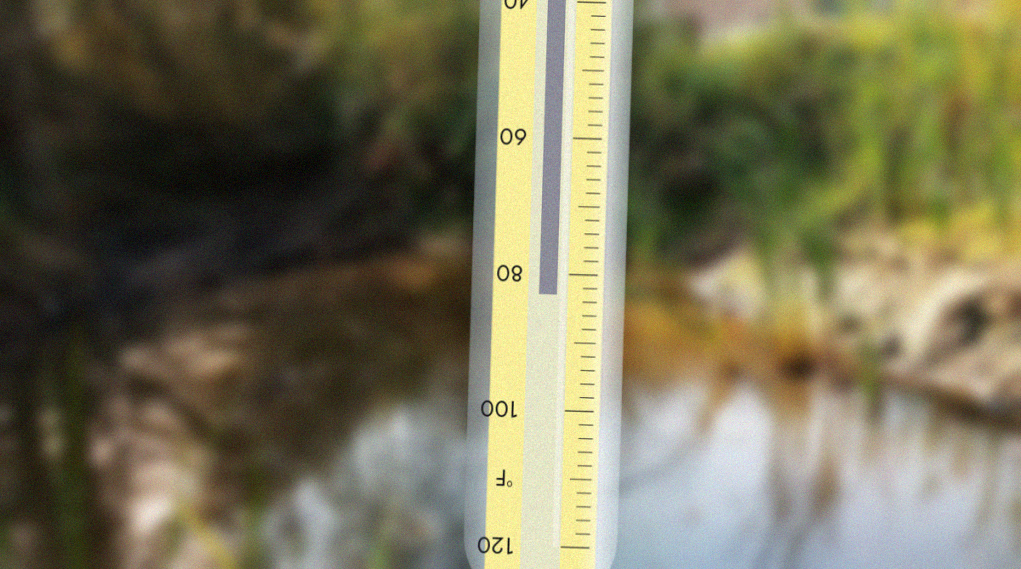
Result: 83,°F
